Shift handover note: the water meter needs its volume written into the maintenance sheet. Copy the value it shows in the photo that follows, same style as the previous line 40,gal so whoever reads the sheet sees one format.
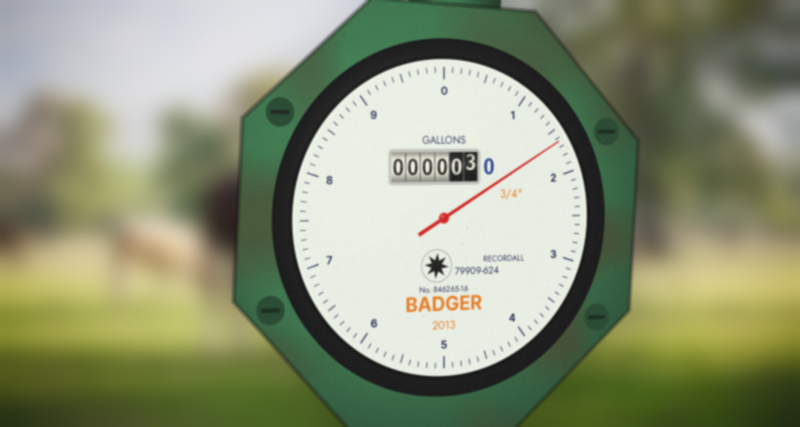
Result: 31.6,gal
